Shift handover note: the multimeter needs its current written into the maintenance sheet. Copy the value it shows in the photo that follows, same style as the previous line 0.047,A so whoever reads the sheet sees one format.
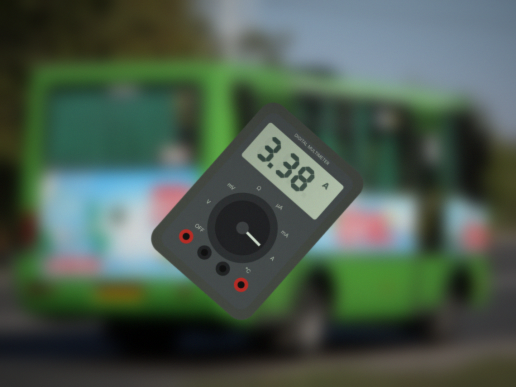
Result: 3.38,A
